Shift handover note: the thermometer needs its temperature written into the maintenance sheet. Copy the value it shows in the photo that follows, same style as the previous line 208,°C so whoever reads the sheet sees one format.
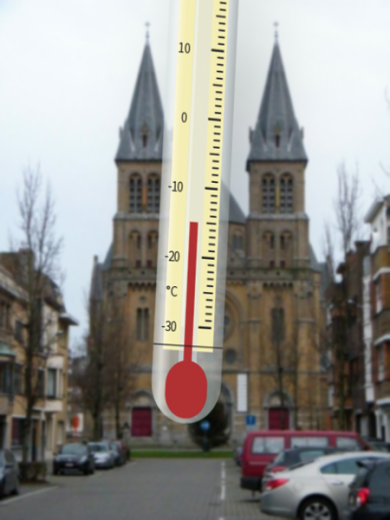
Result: -15,°C
